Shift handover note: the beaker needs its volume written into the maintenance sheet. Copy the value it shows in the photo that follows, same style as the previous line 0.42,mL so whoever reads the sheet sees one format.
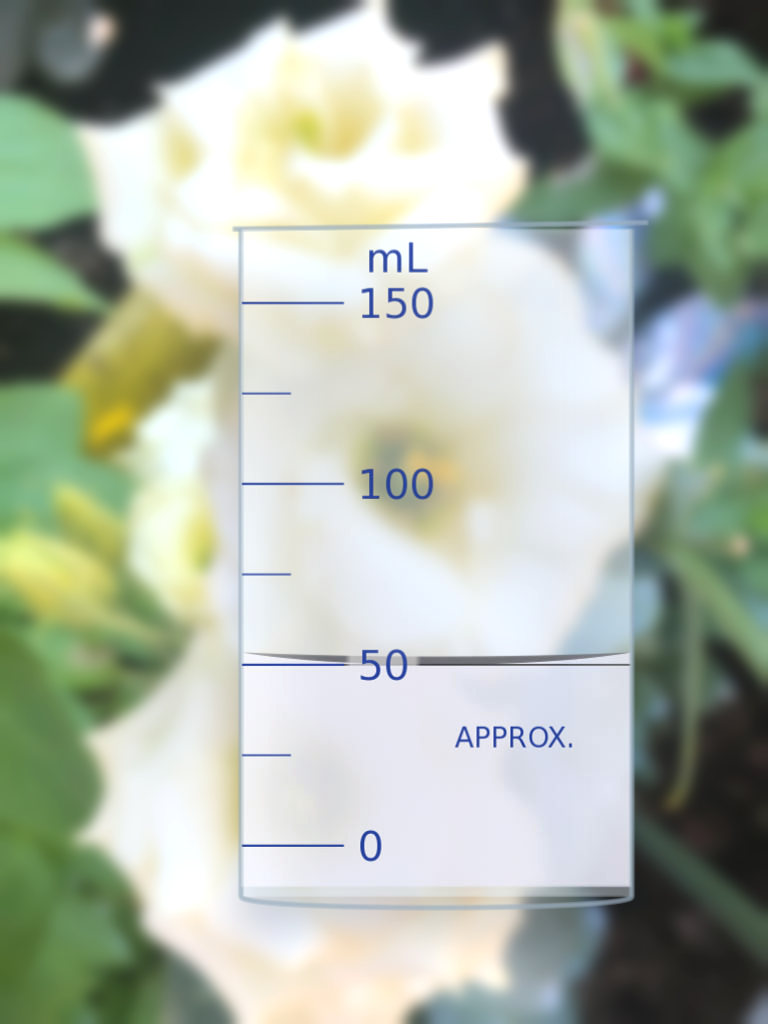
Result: 50,mL
